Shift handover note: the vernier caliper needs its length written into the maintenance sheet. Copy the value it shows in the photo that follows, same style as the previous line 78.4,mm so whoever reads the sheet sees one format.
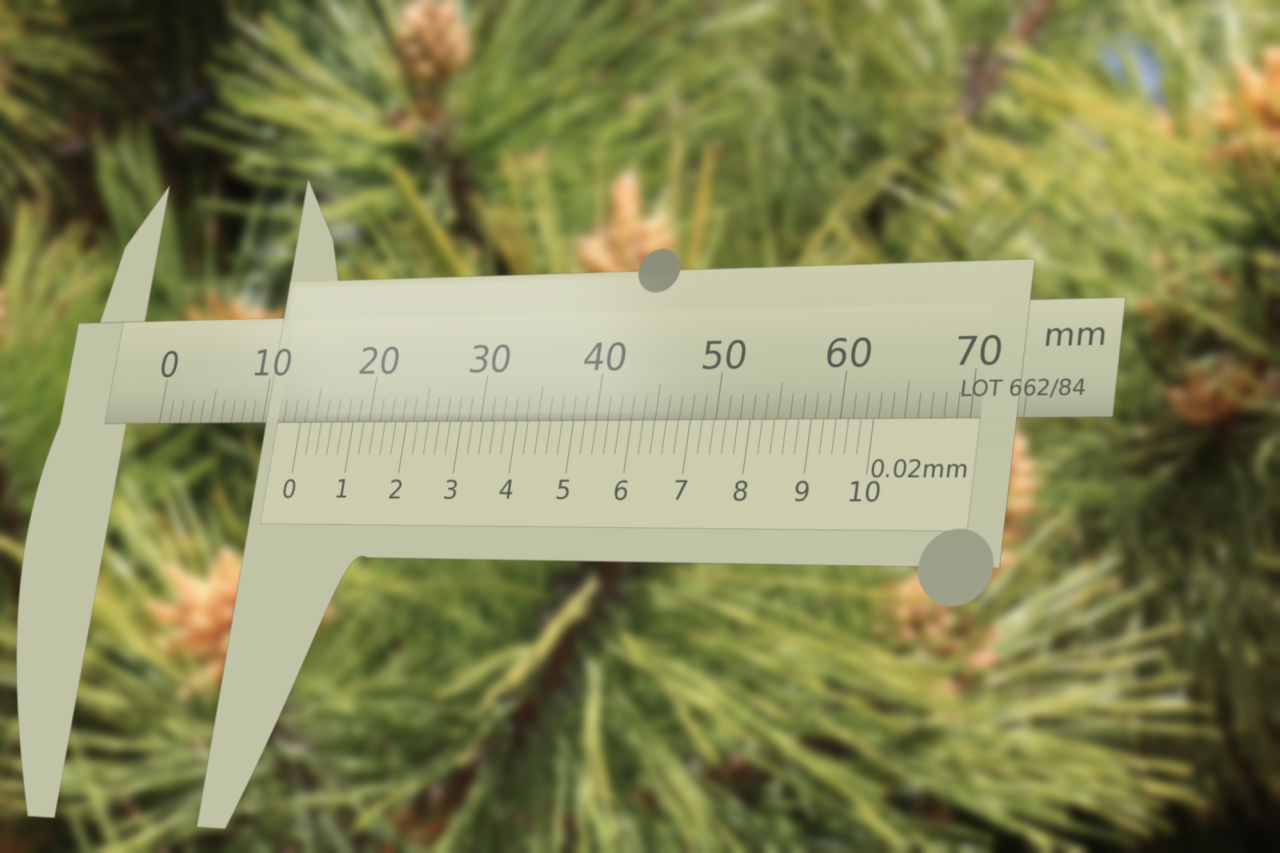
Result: 13.6,mm
